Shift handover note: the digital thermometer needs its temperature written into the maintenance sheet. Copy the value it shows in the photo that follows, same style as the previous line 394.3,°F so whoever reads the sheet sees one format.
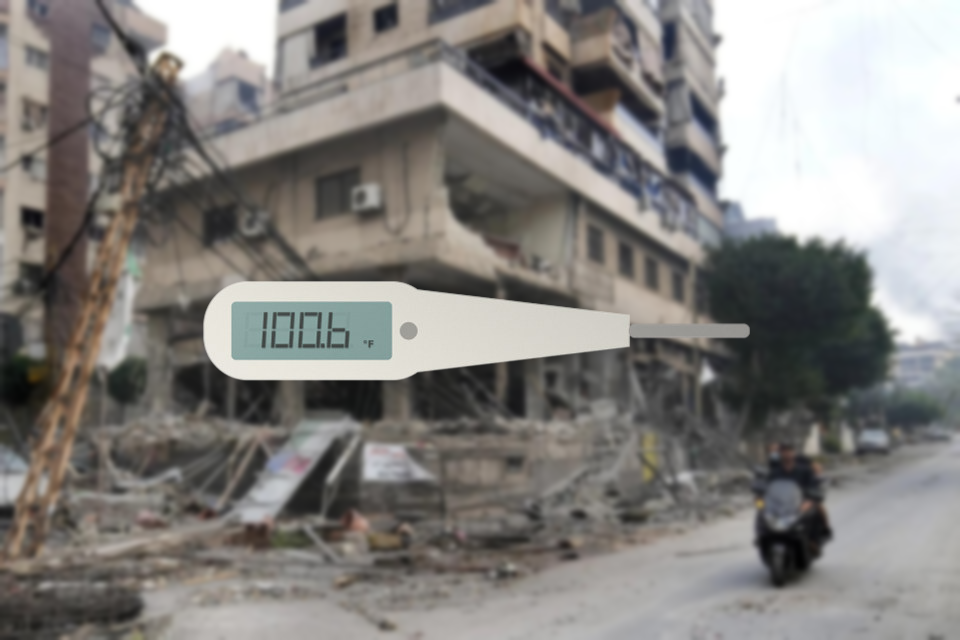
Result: 100.6,°F
